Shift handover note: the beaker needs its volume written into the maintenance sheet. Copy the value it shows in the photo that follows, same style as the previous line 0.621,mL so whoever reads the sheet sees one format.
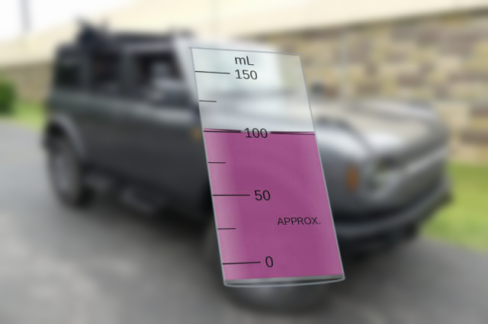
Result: 100,mL
